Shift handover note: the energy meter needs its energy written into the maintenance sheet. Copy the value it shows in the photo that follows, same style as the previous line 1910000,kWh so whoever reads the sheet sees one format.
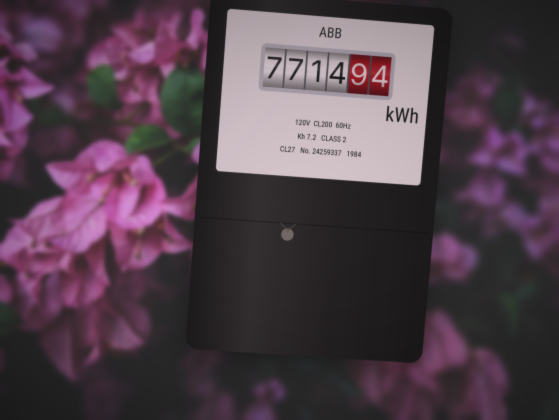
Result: 7714.94,kWh
